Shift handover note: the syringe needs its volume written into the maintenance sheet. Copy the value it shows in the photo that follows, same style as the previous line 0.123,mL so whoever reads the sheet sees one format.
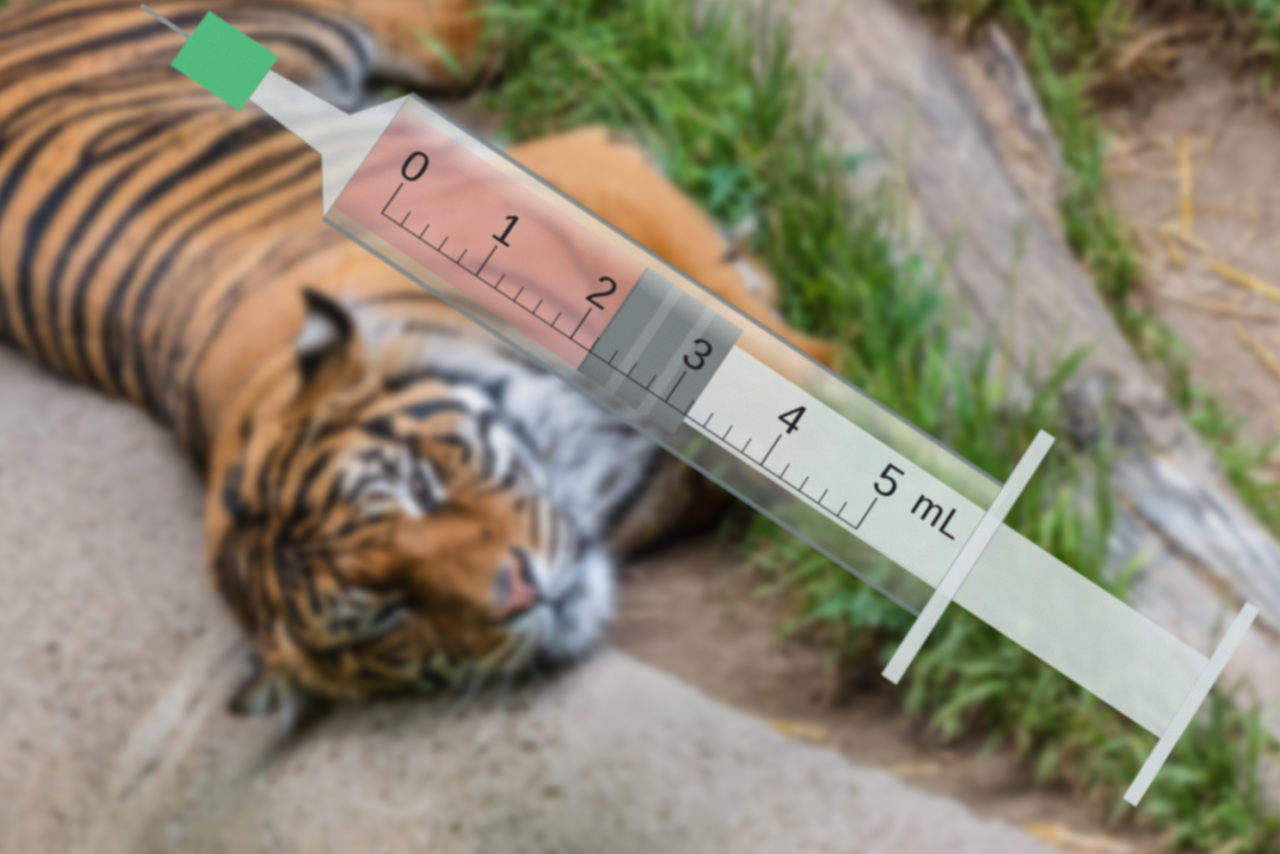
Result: 2.2,mL
